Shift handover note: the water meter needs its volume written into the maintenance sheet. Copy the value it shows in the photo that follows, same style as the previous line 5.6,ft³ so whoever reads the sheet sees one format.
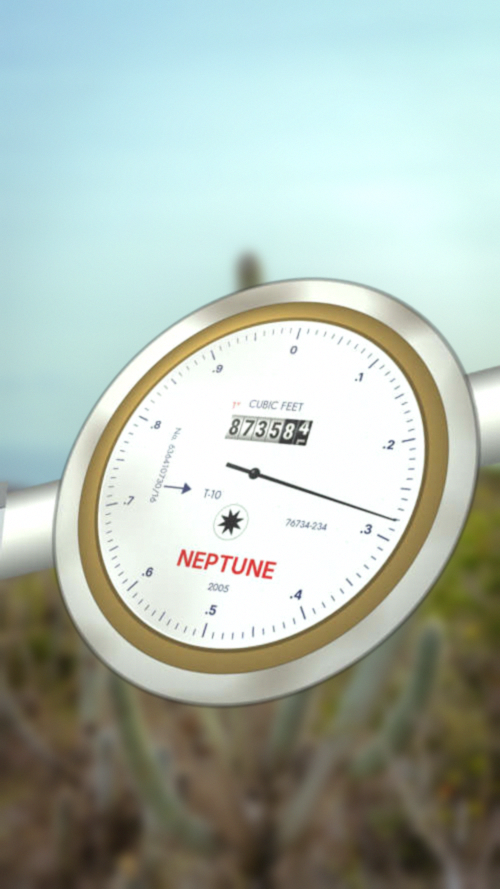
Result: 873584.28,ft³
